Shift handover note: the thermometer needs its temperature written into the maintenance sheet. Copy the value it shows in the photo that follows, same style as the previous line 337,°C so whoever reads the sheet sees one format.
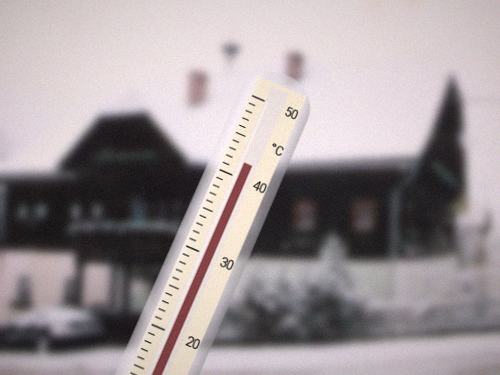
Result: 42,°C
